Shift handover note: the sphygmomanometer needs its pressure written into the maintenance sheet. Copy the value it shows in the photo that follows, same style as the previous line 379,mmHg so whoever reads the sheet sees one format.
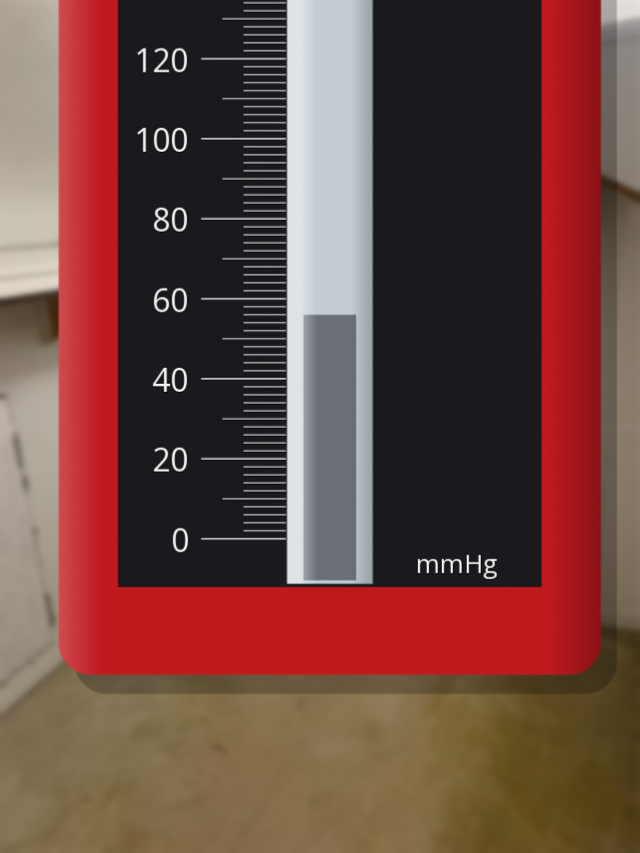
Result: 56,mmHg
